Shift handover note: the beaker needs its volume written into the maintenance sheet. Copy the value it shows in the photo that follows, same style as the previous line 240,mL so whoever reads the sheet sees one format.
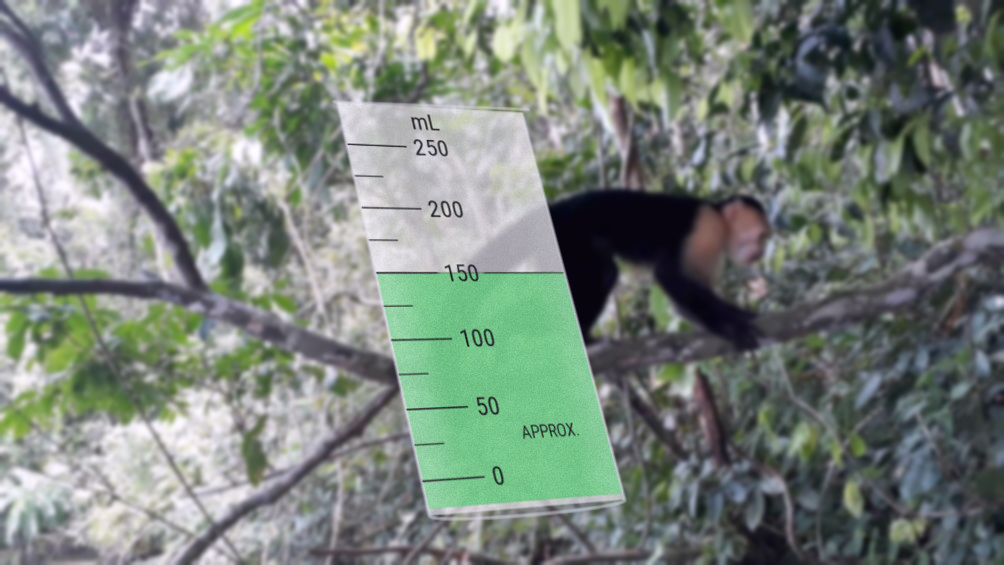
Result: 150,mL
